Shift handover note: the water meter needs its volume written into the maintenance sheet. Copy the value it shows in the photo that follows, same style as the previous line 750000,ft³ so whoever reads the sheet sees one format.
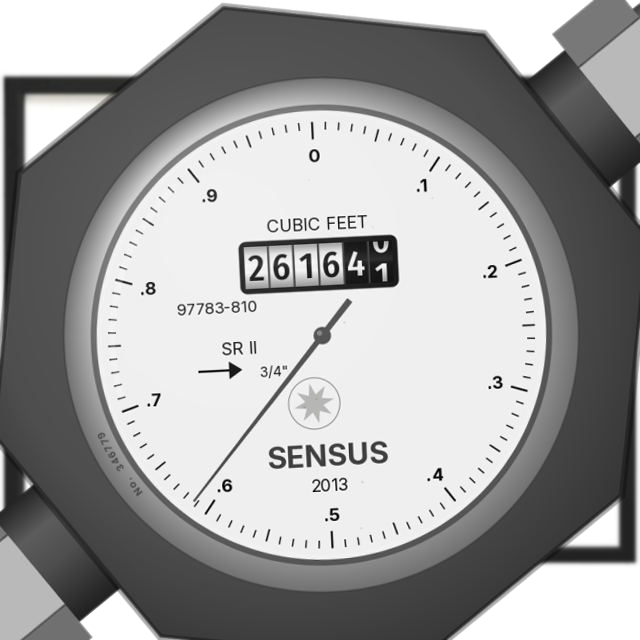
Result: 261640.61,ft³
